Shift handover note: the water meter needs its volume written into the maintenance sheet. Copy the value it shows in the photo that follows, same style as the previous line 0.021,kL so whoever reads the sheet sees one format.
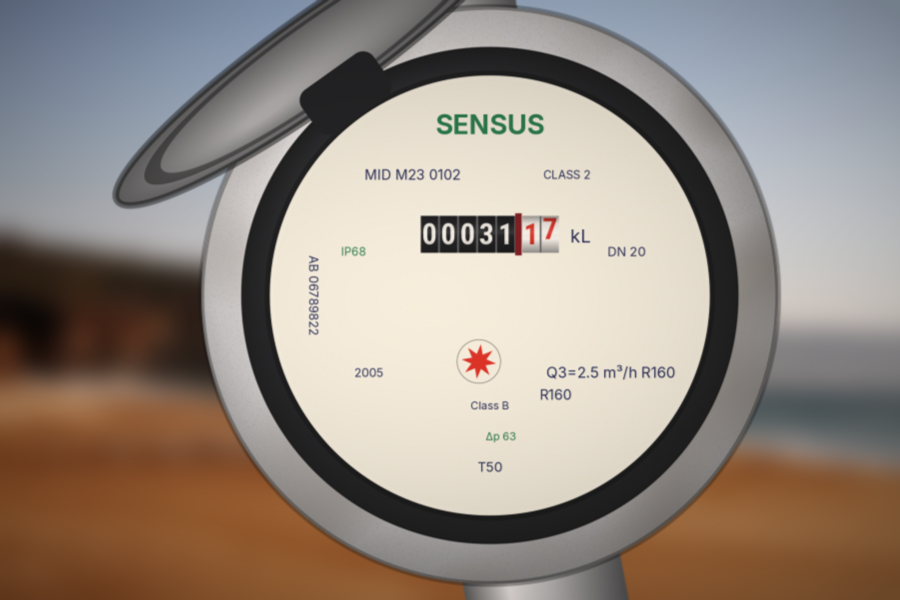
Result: 31.17,kL
